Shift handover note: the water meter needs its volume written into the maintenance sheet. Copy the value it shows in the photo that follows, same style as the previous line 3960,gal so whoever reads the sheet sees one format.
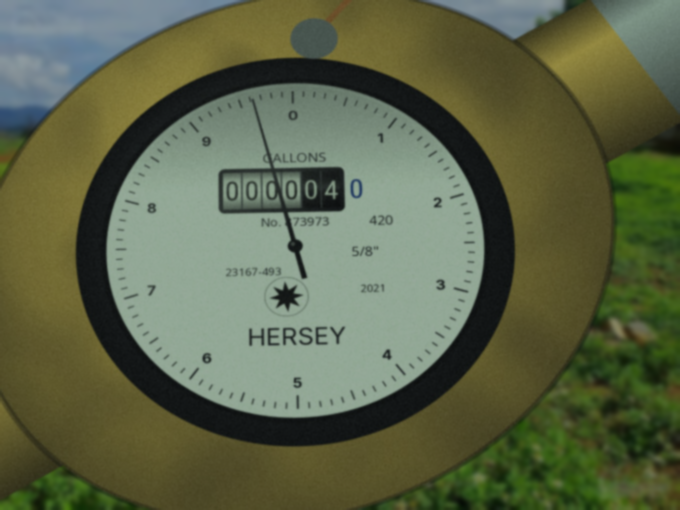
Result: 39.6,gal
